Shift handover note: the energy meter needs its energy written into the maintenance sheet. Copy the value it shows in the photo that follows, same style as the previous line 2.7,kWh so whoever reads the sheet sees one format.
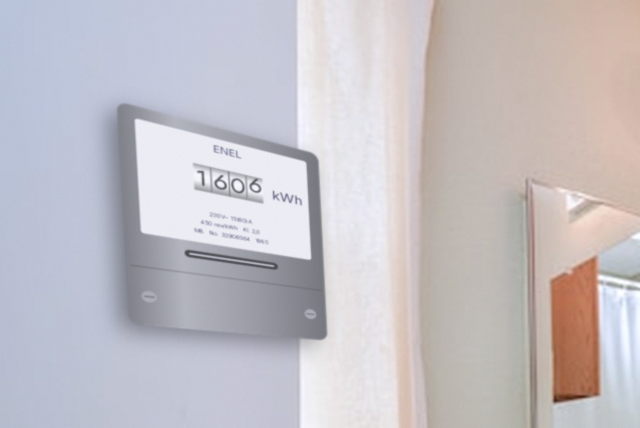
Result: 1606,kWh
